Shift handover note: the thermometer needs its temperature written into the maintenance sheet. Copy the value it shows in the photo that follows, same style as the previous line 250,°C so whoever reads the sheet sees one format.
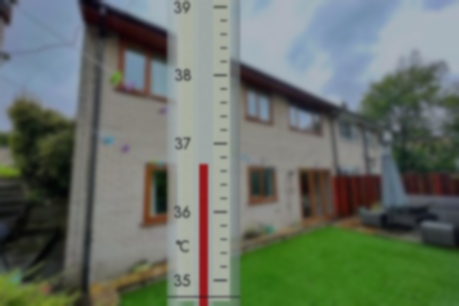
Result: 36.7,°C
